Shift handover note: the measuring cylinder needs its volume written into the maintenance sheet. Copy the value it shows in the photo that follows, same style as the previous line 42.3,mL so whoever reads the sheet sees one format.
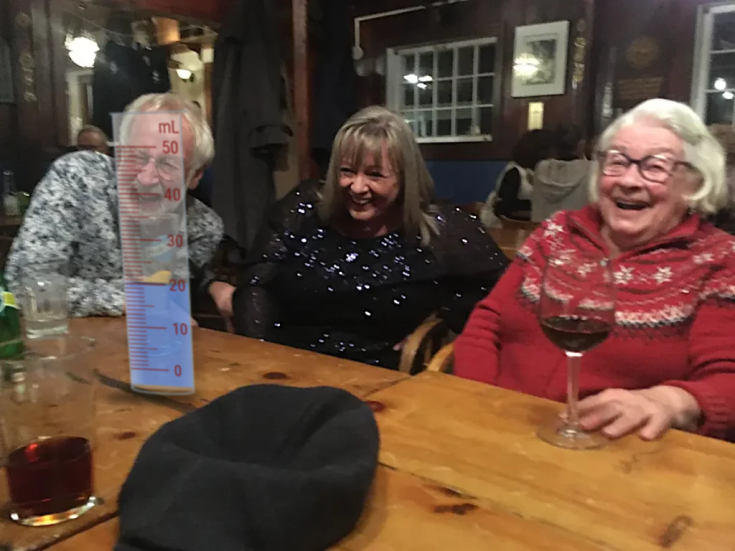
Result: 20,mL
